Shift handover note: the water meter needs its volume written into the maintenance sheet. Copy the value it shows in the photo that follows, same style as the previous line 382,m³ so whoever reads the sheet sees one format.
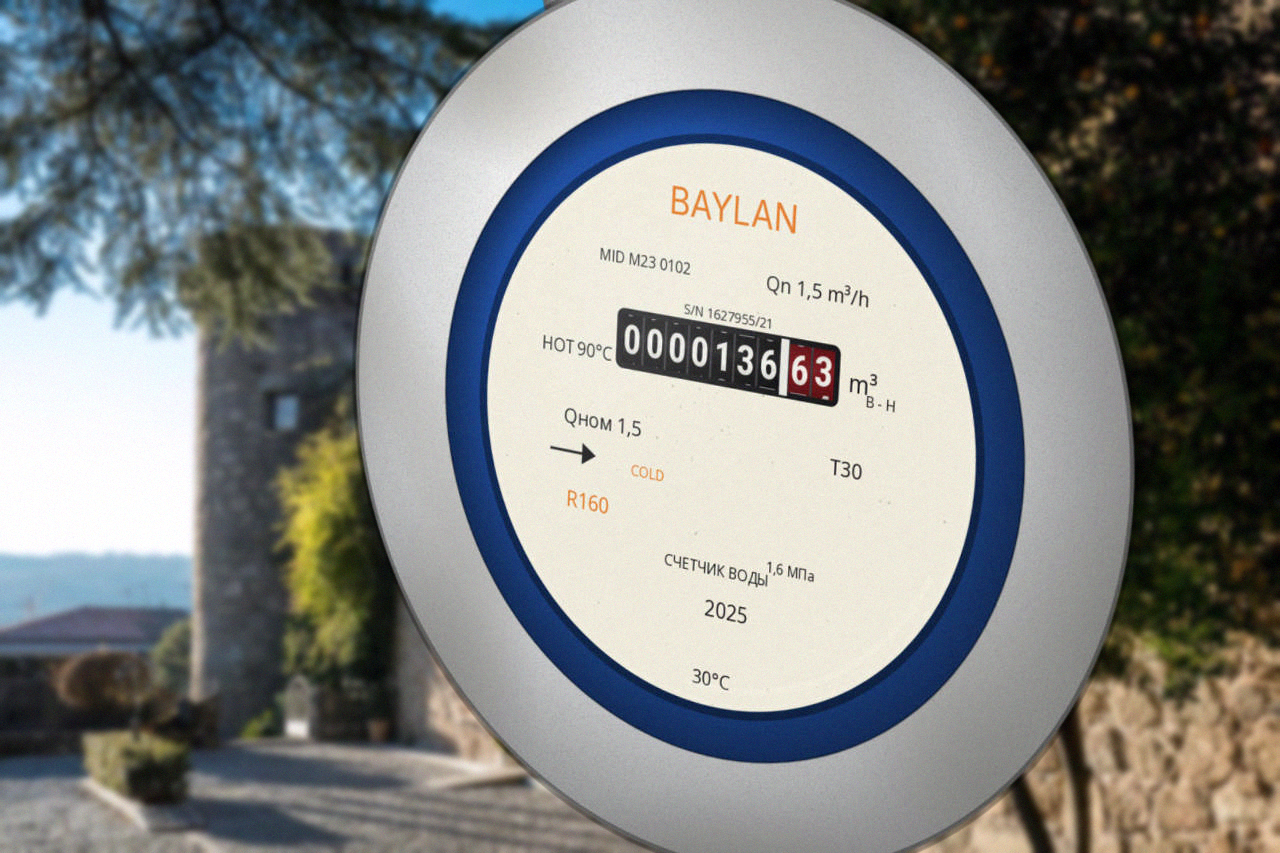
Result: 136.63,m³
